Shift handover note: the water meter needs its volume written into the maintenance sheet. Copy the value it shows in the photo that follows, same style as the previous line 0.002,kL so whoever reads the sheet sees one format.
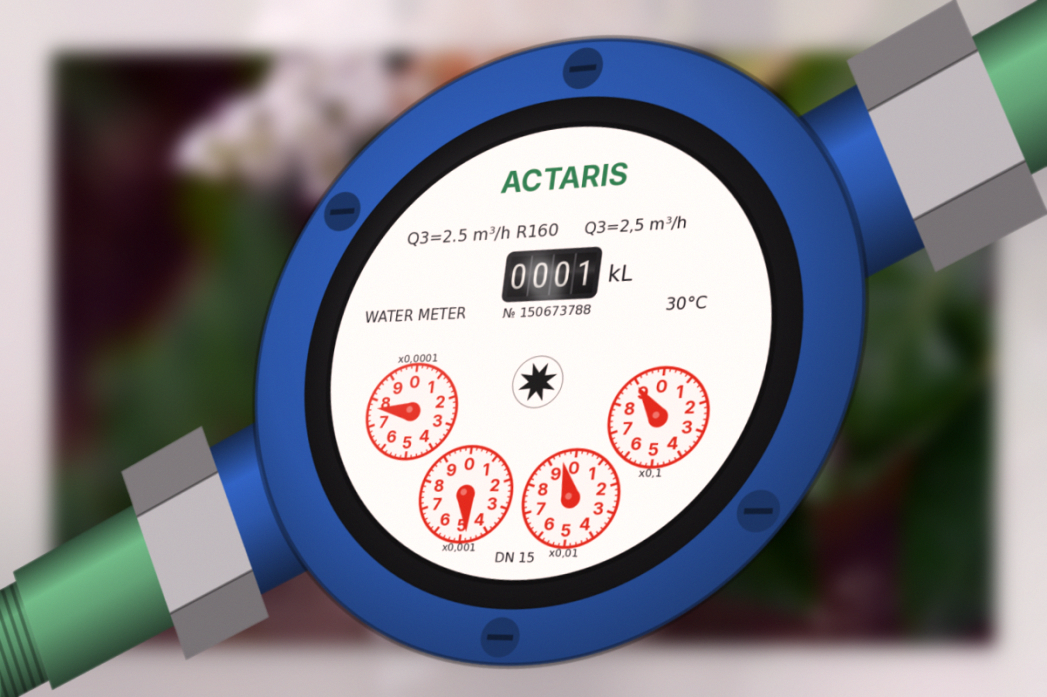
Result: 1.8947,kL
